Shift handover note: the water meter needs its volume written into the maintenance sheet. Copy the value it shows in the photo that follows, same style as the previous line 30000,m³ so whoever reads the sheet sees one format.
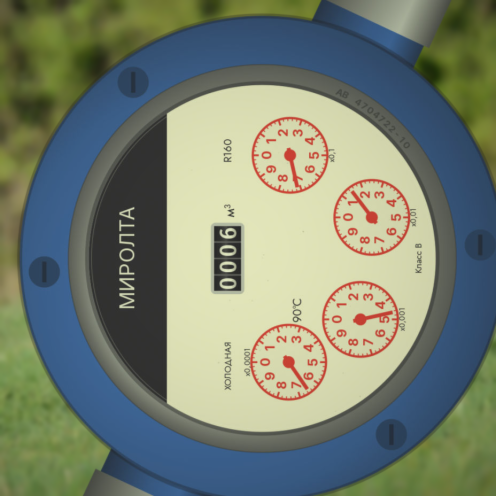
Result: 6.7146,m³
